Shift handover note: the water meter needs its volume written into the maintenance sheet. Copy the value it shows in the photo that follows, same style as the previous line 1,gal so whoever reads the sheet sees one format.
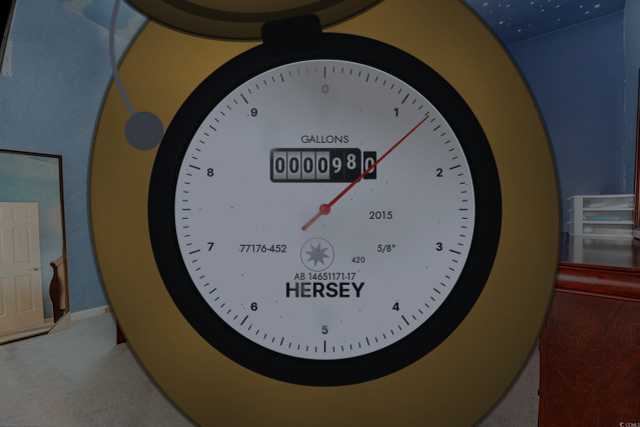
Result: 981.3,gal
